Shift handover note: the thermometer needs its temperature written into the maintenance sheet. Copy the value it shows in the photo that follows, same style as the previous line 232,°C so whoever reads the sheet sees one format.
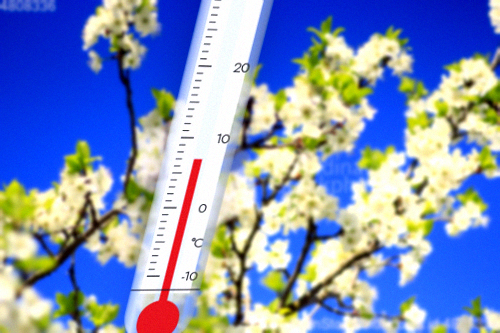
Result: 7,°C
